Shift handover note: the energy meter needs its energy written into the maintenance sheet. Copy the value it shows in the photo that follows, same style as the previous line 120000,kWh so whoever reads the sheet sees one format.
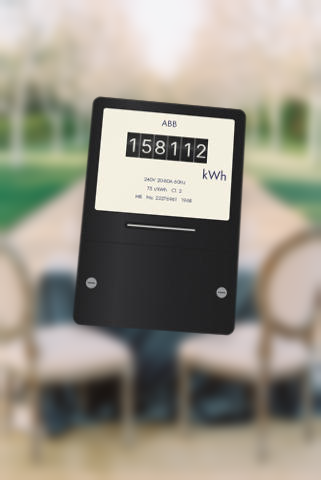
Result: 158112,kWh
